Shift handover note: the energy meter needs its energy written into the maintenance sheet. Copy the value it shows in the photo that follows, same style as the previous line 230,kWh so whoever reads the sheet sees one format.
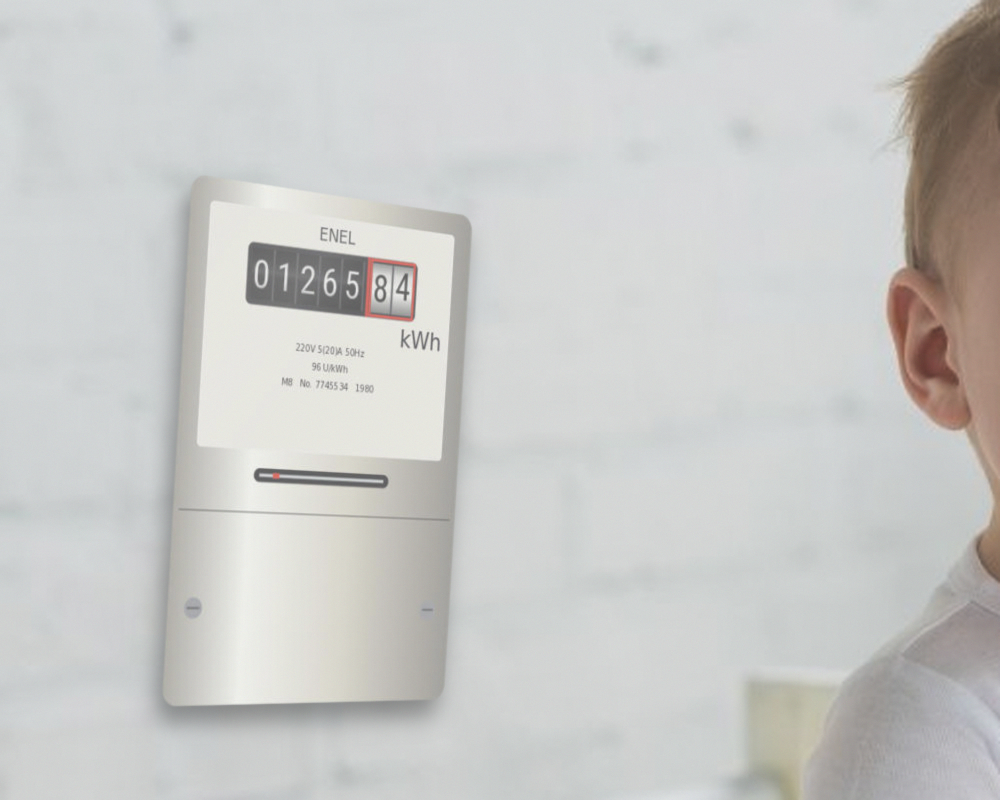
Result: 1265.84,kWh
